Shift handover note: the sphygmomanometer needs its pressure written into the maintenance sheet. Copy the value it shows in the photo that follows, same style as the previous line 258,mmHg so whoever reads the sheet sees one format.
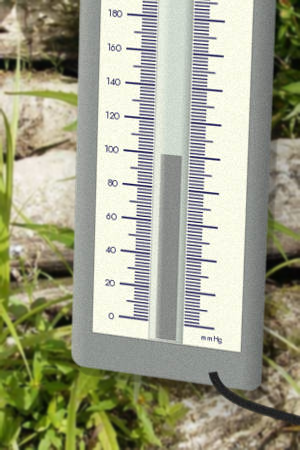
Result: 100,mmHg
